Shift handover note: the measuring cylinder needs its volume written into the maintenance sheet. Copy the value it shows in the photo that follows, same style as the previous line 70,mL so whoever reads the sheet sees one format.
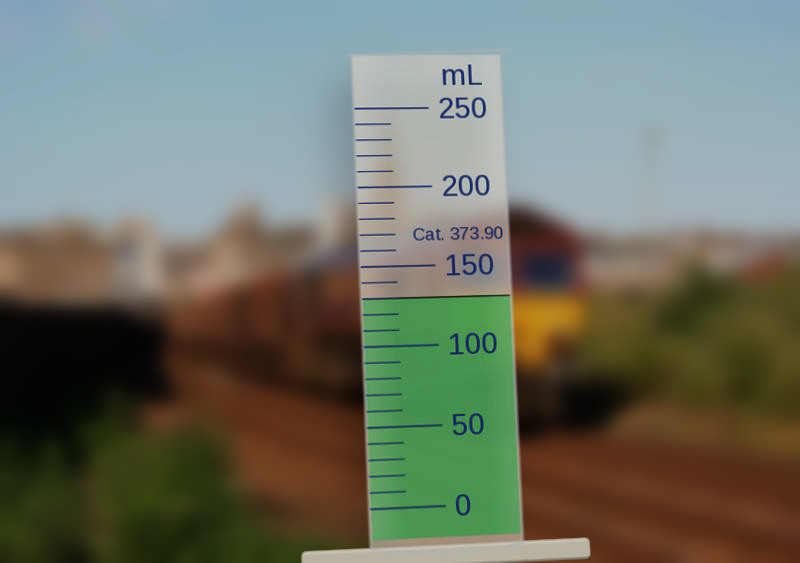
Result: 130,mL
